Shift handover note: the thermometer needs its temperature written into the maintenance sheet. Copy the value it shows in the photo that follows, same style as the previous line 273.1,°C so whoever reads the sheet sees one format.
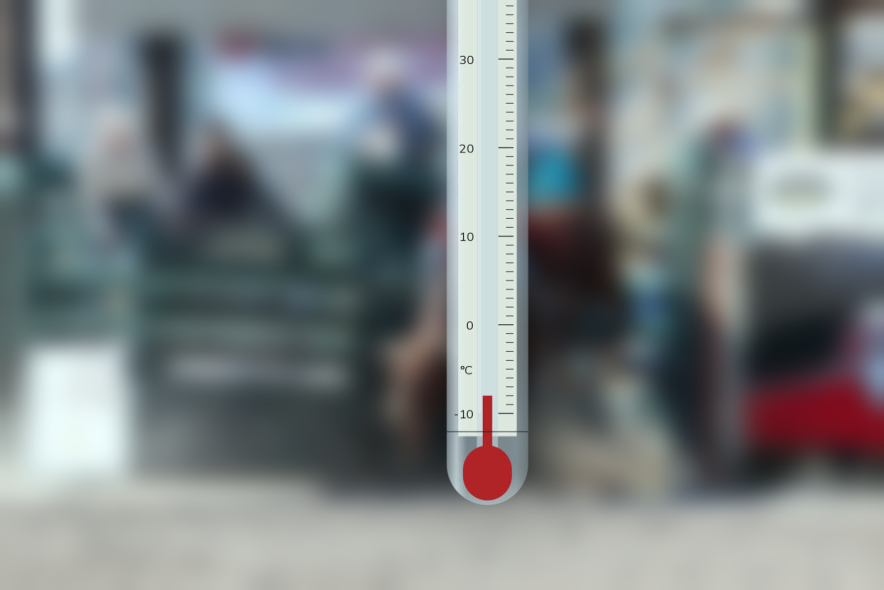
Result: -8,°C
